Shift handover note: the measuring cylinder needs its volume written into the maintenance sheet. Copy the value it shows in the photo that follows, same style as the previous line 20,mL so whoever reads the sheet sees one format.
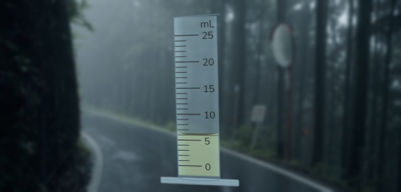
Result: 6,mL
